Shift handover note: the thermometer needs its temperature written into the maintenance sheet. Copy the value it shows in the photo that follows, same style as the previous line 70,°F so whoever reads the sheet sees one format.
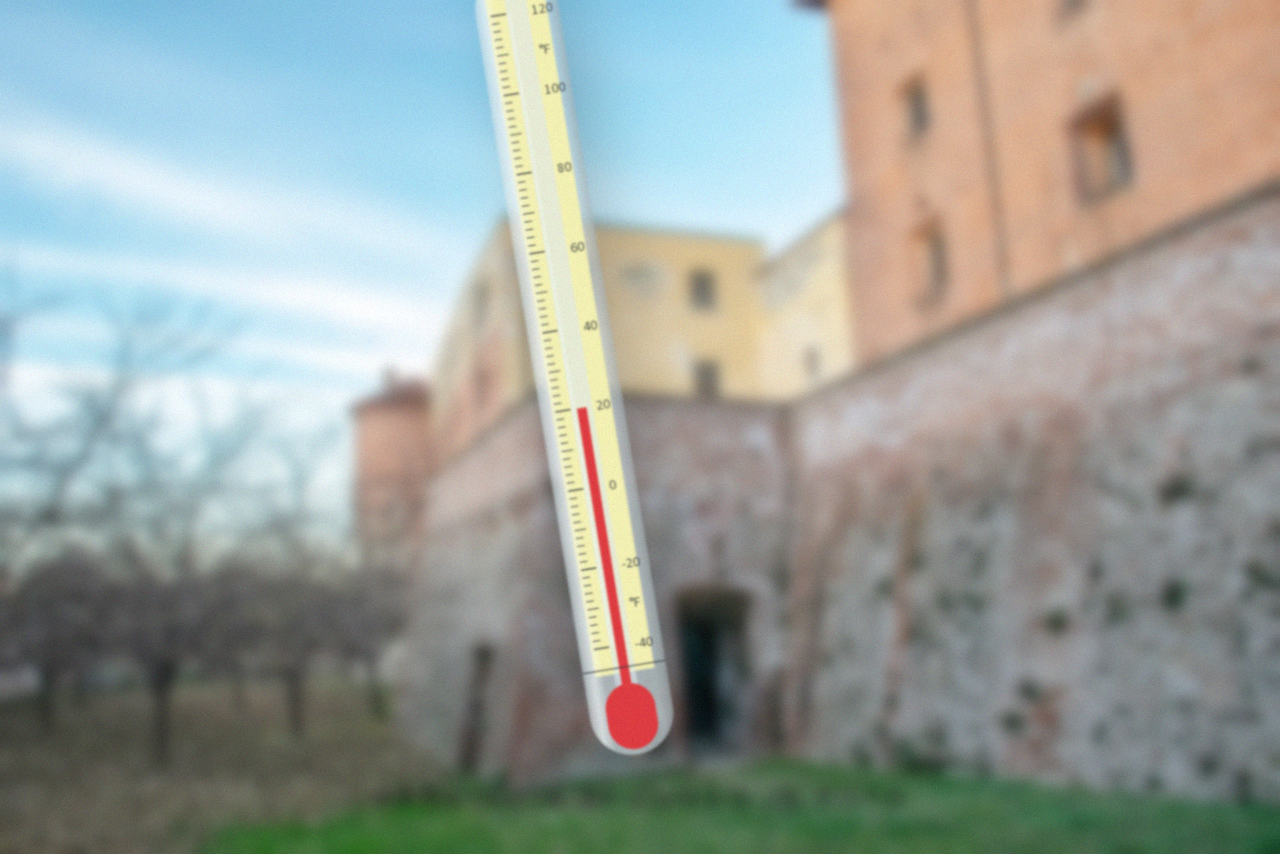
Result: 20,°F
